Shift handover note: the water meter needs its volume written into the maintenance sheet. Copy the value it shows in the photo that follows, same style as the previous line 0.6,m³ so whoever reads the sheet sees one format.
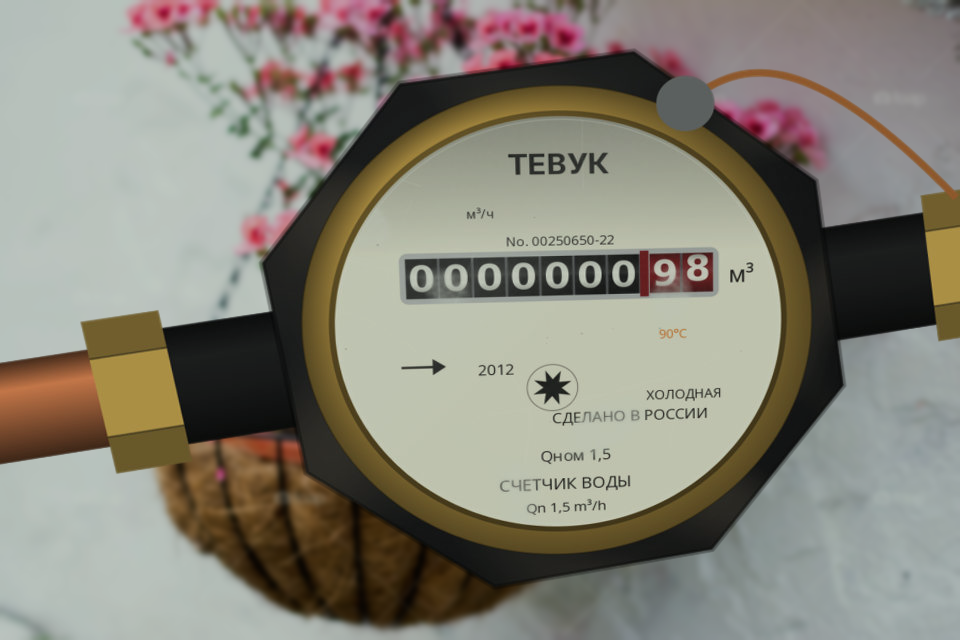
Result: 0.98,m³
